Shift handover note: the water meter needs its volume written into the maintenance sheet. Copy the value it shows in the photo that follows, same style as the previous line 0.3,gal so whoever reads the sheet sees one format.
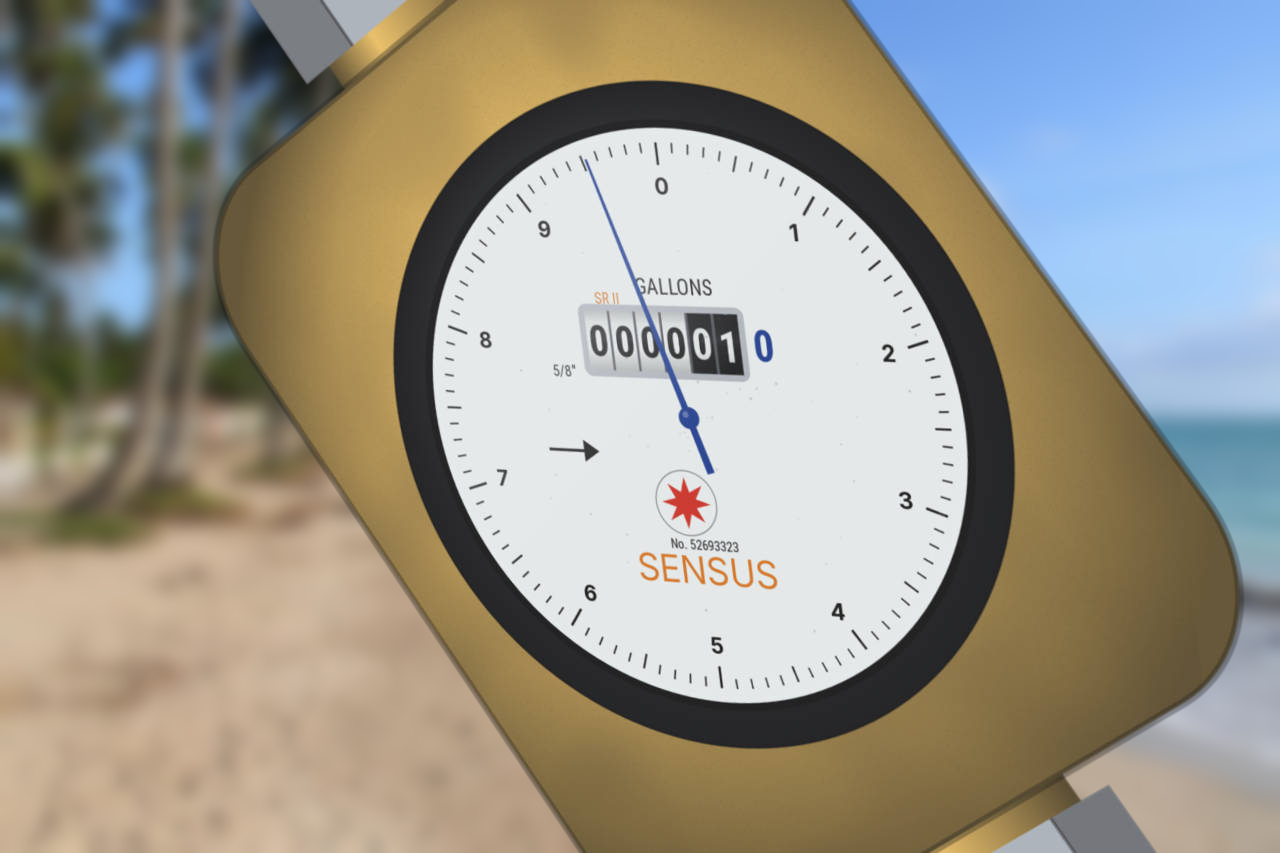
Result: 9.5,gal
